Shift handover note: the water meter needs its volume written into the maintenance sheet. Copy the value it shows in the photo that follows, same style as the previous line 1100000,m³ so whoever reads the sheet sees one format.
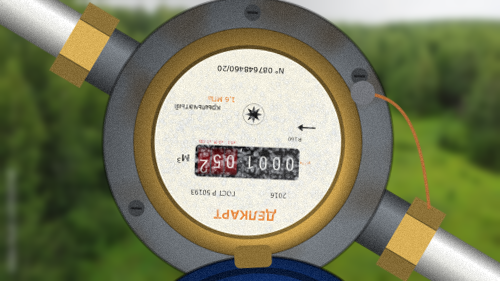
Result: 1.052,m³
